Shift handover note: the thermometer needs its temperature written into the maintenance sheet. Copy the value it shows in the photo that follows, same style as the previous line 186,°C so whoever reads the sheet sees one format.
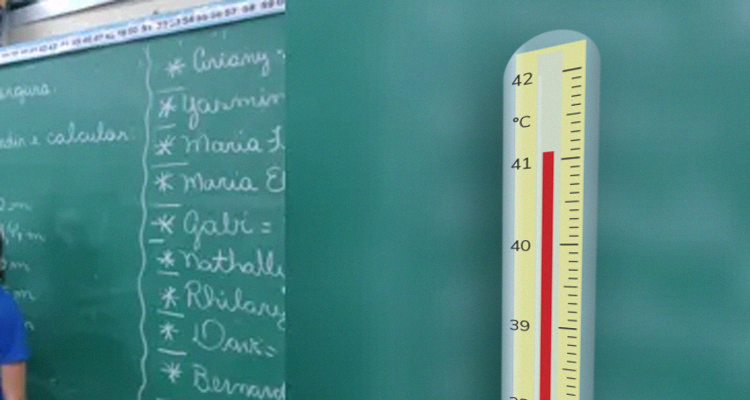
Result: 41.1,°C
